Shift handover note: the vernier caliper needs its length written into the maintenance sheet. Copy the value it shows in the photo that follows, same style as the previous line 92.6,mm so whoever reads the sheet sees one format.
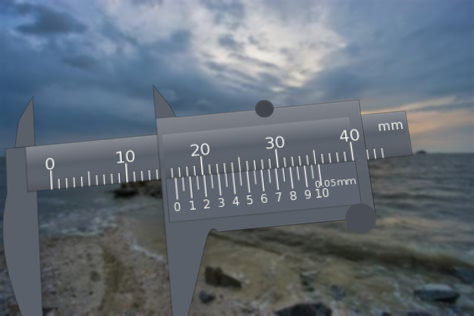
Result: 16.4,mm
